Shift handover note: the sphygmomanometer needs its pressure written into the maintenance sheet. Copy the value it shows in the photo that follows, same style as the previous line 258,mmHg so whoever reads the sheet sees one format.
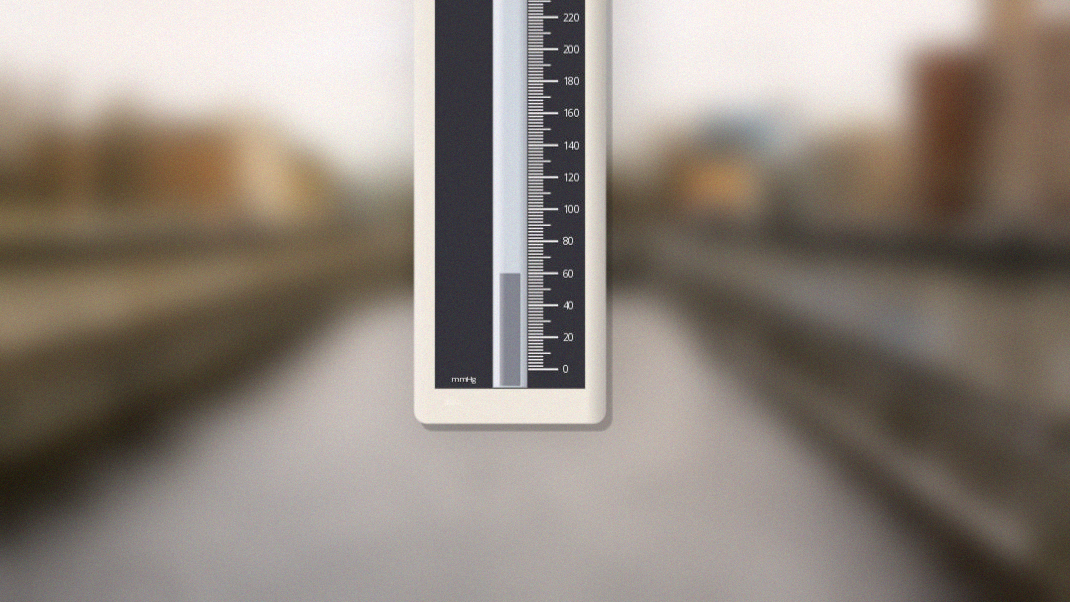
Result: 60,mmHg
